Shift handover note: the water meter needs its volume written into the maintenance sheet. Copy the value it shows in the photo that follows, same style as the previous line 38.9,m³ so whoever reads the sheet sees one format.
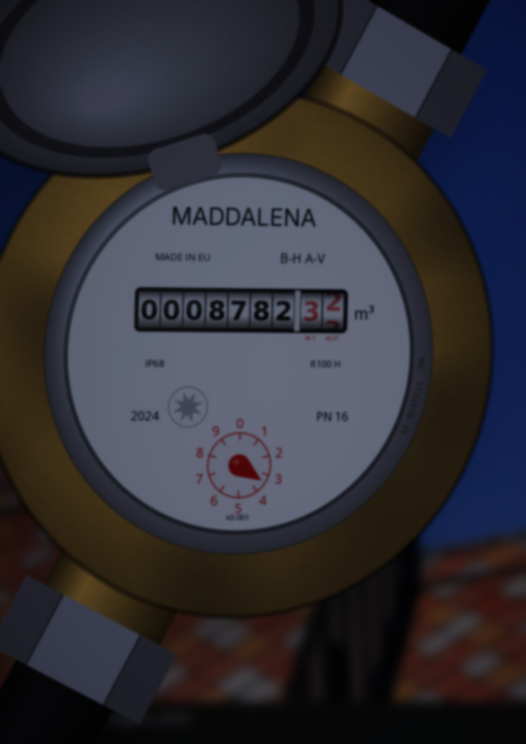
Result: 8782.323,m³
